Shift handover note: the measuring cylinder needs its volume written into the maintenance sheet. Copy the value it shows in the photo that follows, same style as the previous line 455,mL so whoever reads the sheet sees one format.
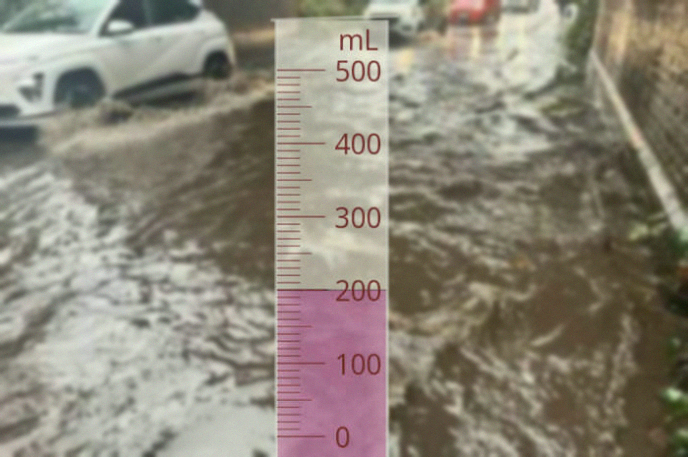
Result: 200,mL
